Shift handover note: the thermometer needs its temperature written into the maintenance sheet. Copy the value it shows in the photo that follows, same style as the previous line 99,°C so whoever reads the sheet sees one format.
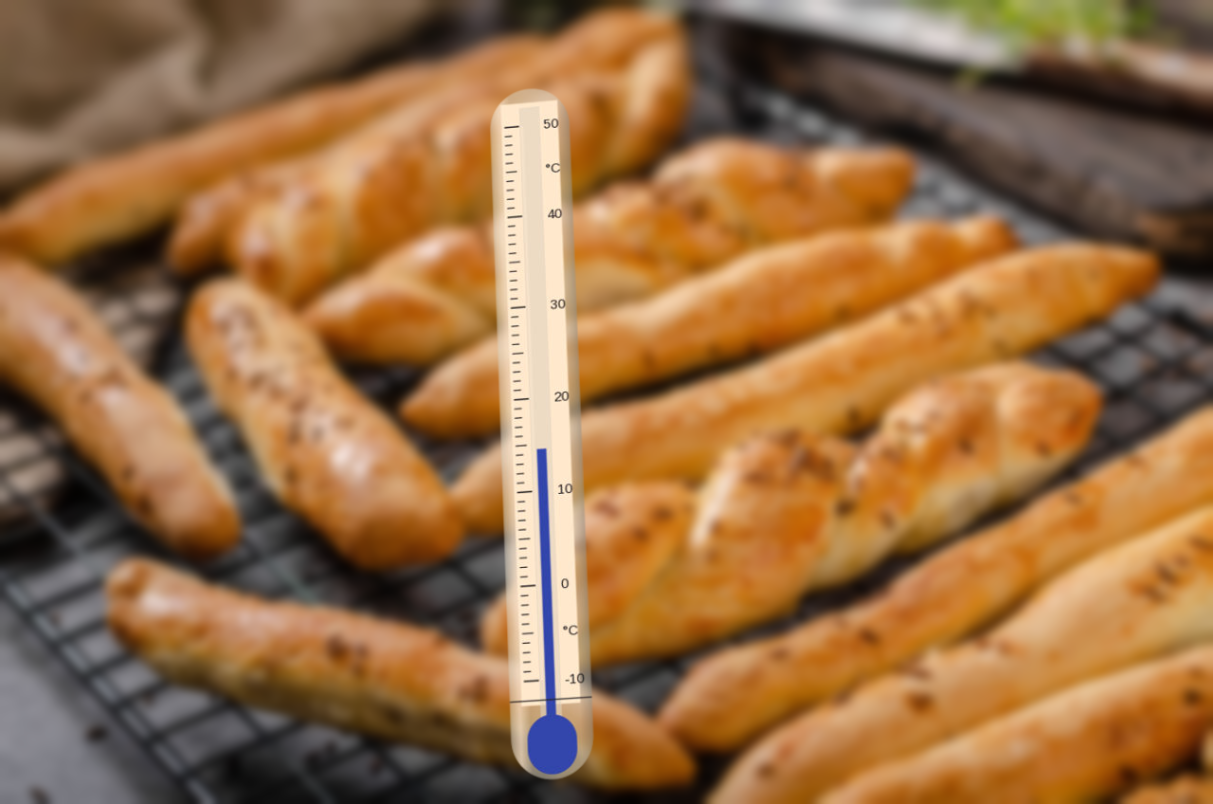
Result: 14.5,°C
